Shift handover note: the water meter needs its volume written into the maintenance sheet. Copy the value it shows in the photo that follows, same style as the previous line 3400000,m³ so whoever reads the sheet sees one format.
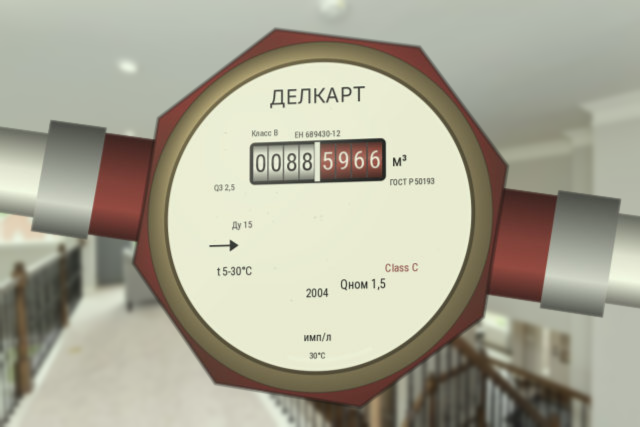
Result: 88.5966,m³
